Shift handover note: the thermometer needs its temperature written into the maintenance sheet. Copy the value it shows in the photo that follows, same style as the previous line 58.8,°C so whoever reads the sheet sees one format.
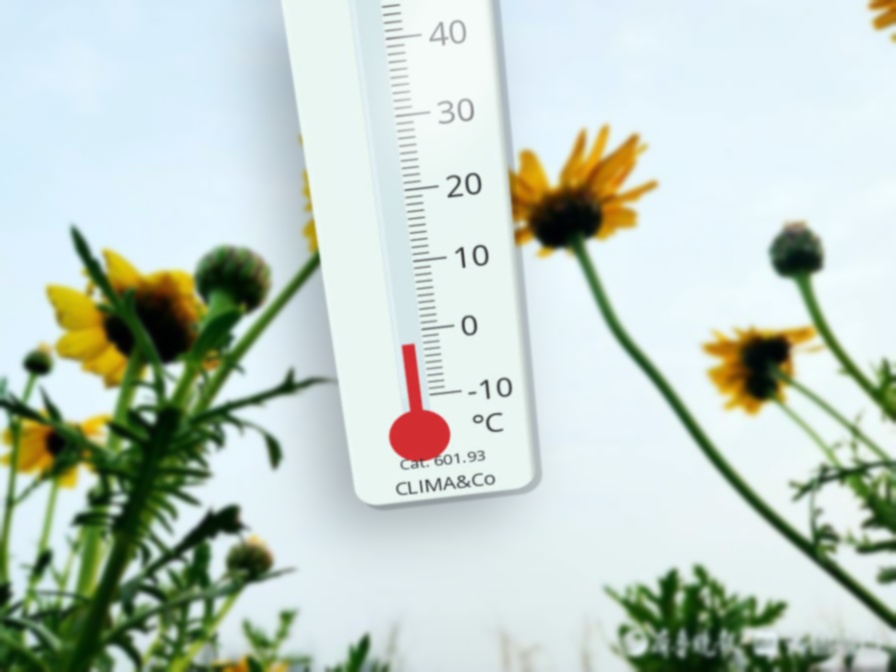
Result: -2,°C
